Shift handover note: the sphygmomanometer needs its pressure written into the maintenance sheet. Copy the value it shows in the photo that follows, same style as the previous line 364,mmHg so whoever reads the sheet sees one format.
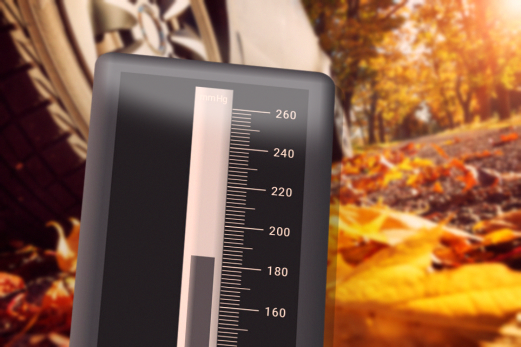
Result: 184,mmHg
